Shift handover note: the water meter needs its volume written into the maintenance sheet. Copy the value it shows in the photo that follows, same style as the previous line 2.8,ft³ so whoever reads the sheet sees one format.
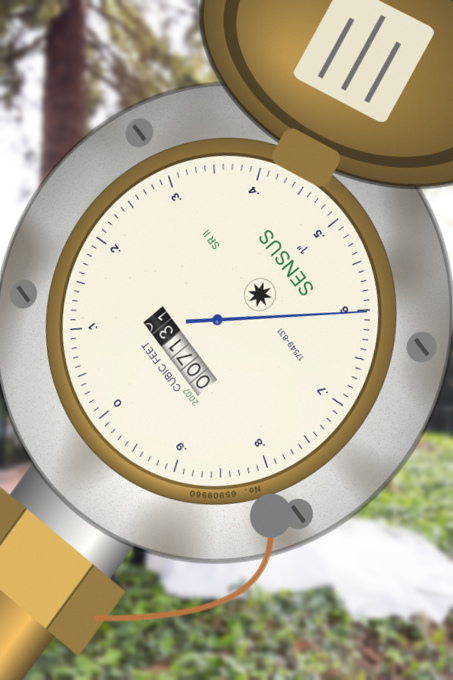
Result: 7130.60,ft³
